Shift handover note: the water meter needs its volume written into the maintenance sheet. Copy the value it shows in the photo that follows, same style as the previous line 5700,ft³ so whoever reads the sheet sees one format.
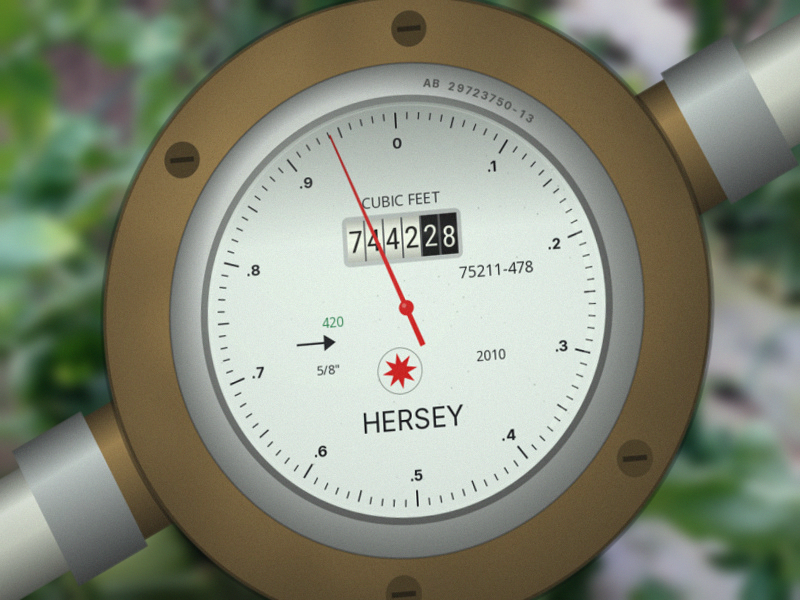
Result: 744227.94,ft³
